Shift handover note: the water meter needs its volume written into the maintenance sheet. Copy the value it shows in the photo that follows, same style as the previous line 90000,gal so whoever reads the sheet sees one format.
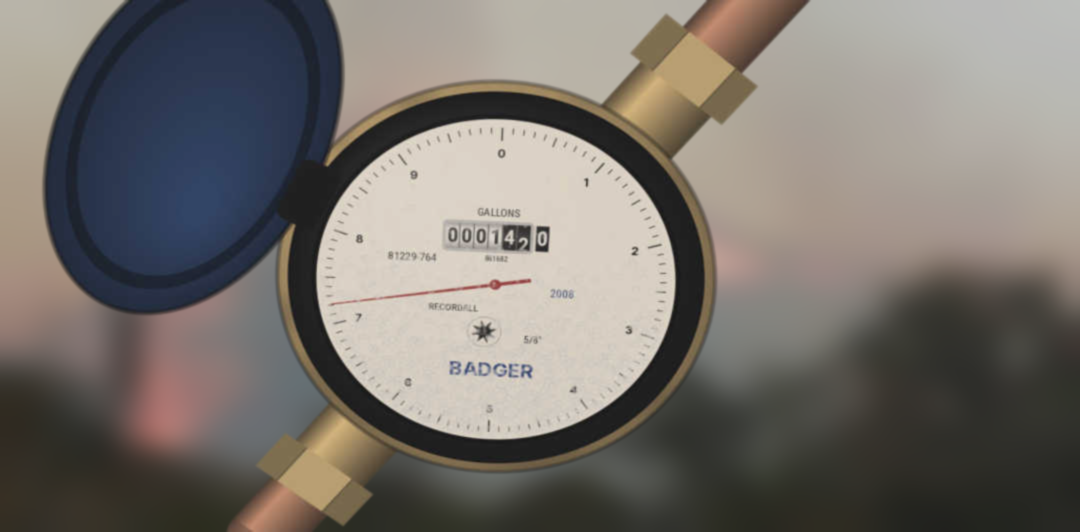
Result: 1417.2,gal
